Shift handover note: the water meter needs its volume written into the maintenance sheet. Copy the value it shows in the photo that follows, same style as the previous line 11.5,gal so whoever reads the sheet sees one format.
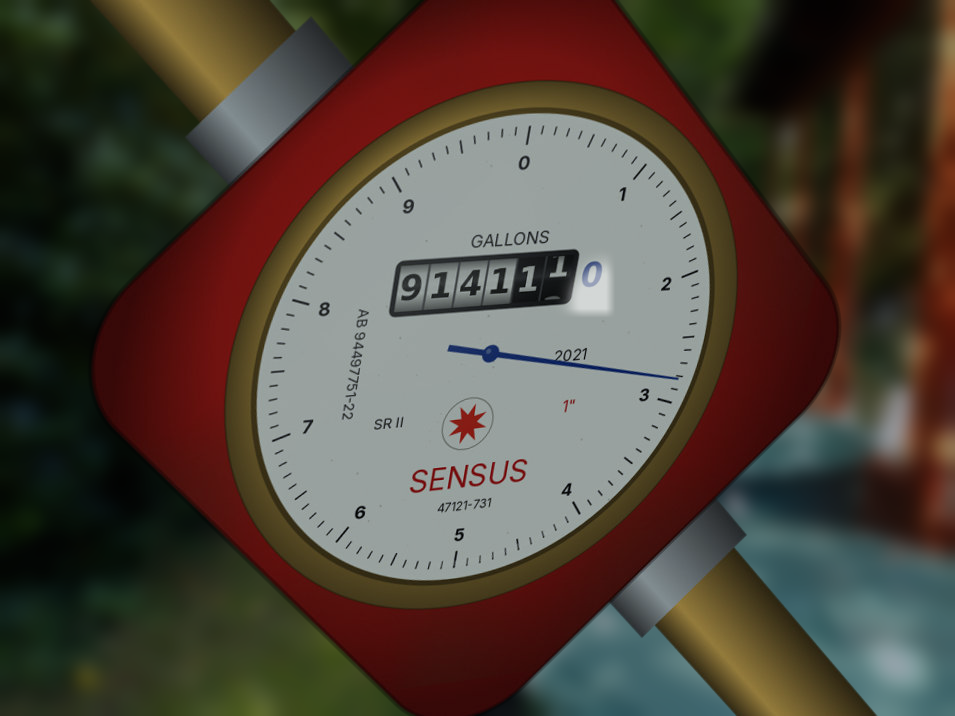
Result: 9141112.8,gal
